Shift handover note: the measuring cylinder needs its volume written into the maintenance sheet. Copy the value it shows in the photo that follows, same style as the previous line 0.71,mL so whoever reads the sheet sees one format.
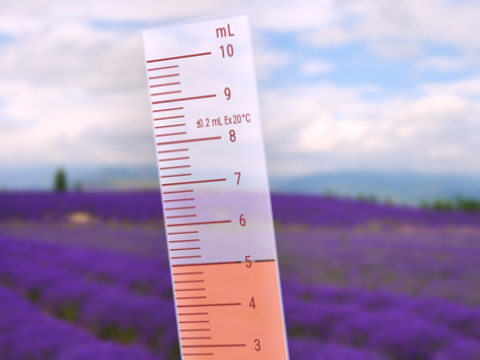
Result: 5,mL
